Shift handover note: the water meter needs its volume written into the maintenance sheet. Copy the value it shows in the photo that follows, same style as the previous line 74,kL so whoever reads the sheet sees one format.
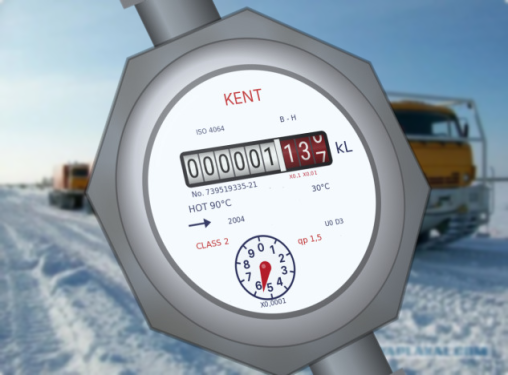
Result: 1.1365,kL
